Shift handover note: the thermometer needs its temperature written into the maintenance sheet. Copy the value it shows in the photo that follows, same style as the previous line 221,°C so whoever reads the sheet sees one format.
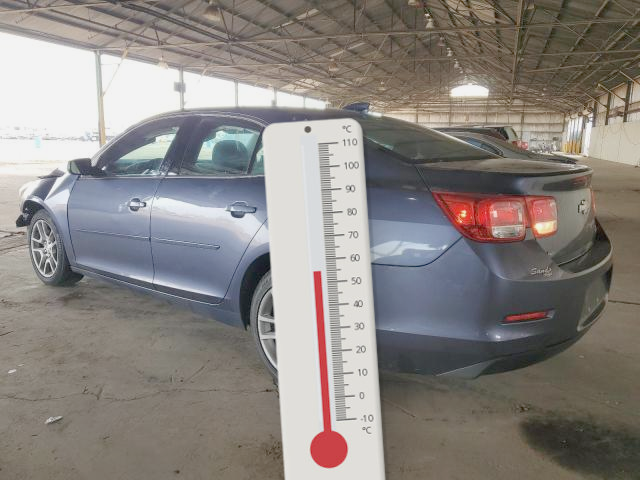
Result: 55,°C
